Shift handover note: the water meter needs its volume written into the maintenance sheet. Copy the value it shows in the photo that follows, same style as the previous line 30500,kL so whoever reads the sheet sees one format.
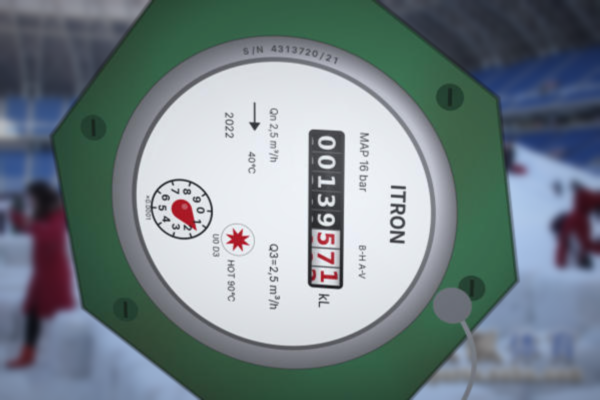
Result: 139.5711,kL
